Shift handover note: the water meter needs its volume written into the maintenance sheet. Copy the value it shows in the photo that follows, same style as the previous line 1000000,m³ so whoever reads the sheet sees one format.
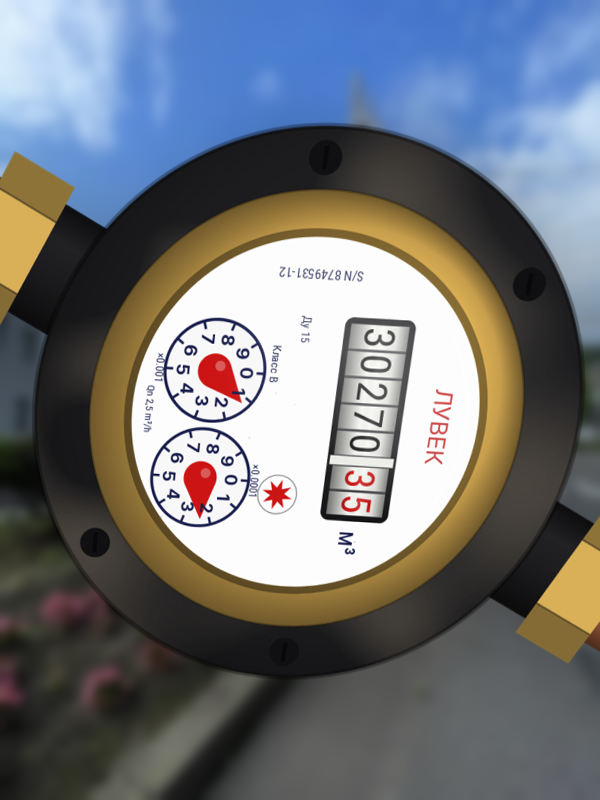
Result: 30270.3512,m³
